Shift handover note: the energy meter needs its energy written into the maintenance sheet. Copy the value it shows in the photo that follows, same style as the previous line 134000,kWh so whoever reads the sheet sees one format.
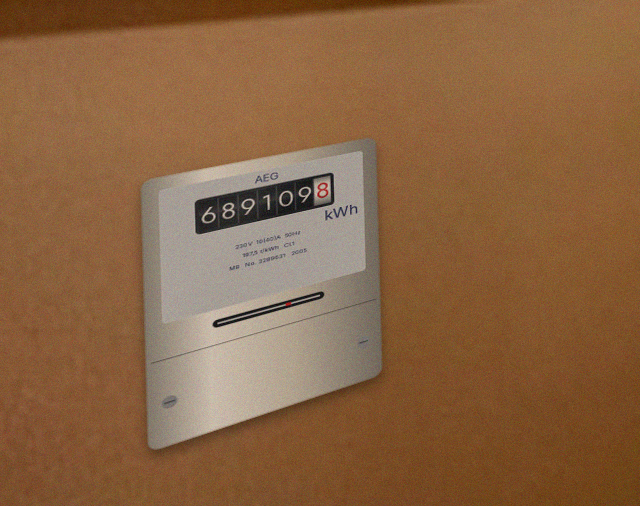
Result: 689109.8,kWh
